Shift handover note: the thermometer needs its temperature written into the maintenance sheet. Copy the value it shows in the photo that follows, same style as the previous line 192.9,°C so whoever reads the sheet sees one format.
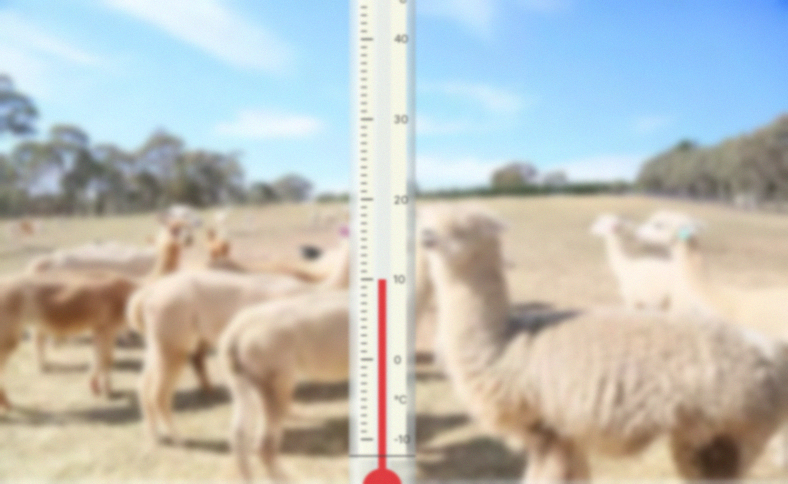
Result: 10,°C
